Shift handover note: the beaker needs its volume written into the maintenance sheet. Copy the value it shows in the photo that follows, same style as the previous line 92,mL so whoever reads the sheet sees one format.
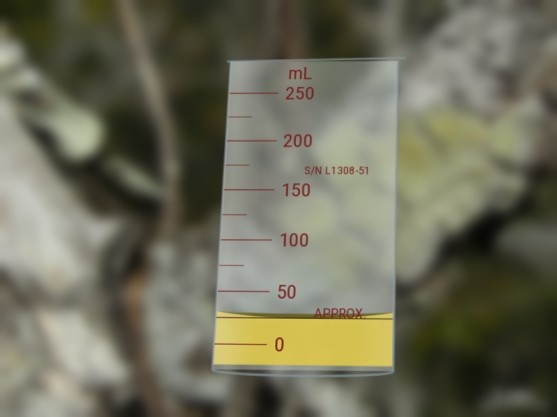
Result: 25,mL
